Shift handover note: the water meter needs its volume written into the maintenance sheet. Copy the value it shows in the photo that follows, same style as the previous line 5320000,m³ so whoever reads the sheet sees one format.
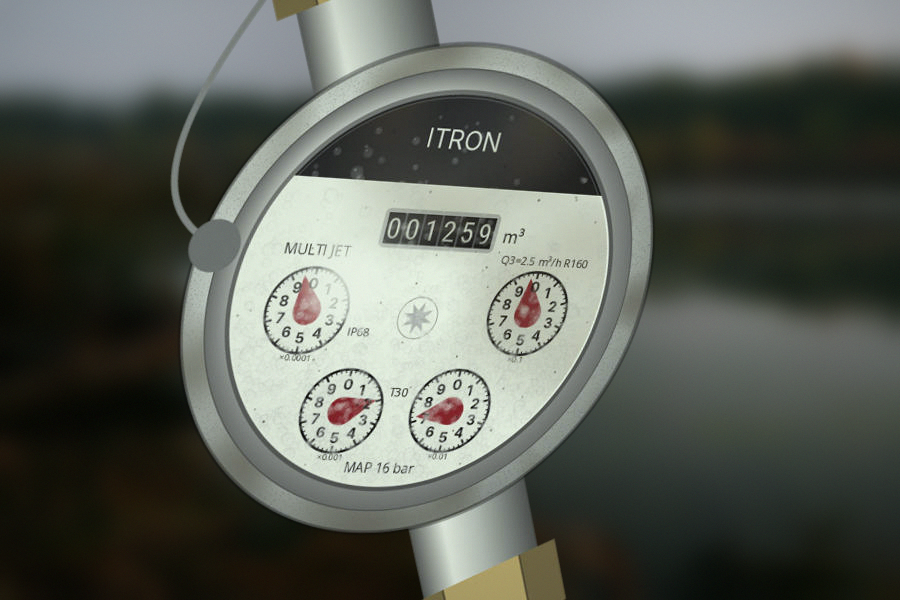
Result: 1258.9719,m³
